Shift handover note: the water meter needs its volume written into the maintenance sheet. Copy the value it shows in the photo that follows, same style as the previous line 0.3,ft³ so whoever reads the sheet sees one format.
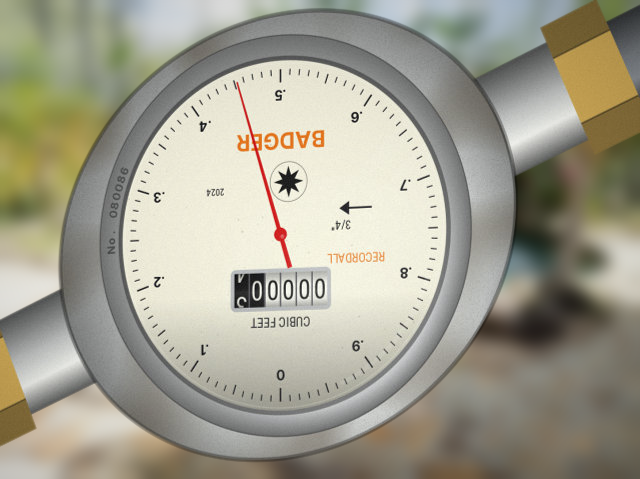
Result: 3.45,ft³
